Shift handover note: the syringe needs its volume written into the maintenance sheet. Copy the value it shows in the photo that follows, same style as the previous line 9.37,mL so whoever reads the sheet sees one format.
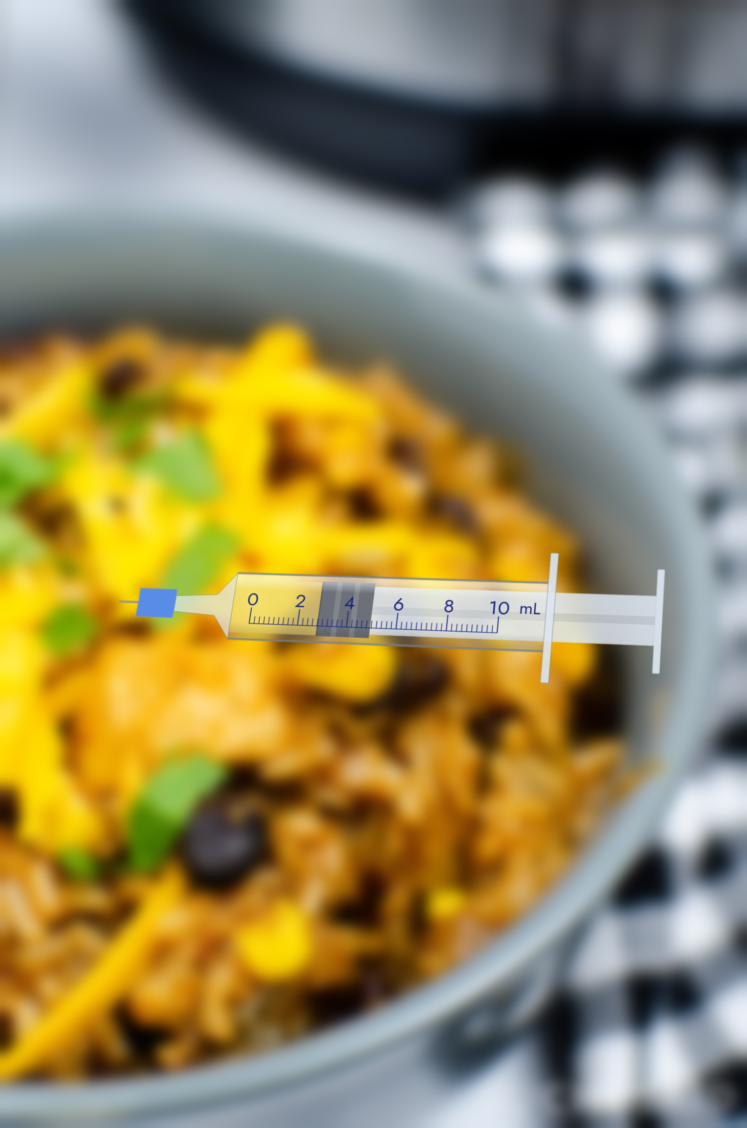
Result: 2.8,mL
